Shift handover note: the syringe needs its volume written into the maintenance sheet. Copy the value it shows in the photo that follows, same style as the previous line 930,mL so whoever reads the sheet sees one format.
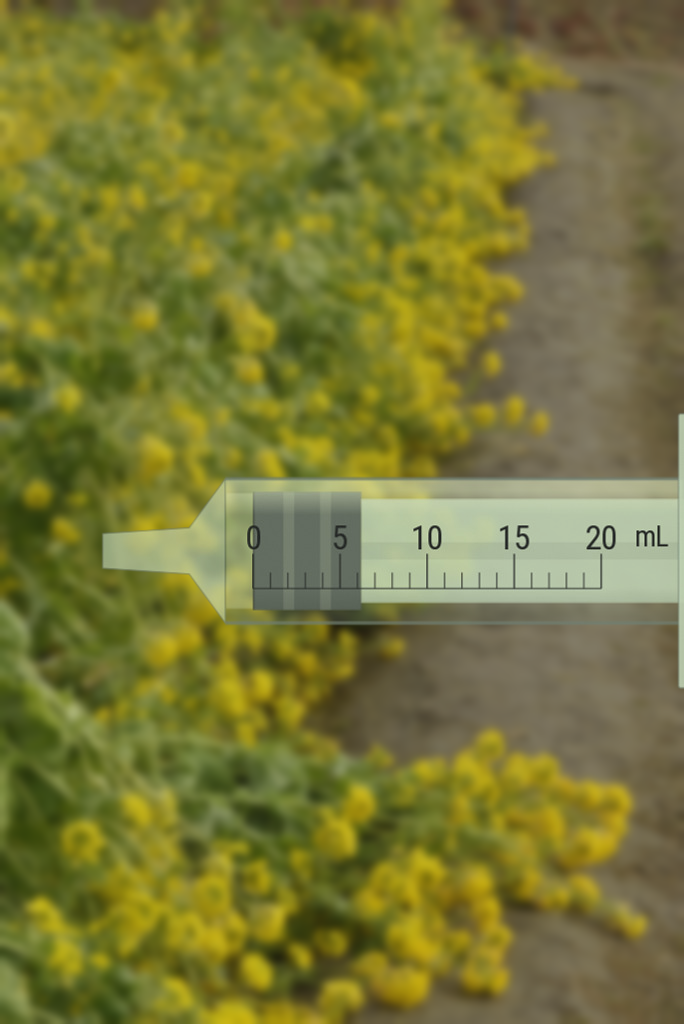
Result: 0,mL
